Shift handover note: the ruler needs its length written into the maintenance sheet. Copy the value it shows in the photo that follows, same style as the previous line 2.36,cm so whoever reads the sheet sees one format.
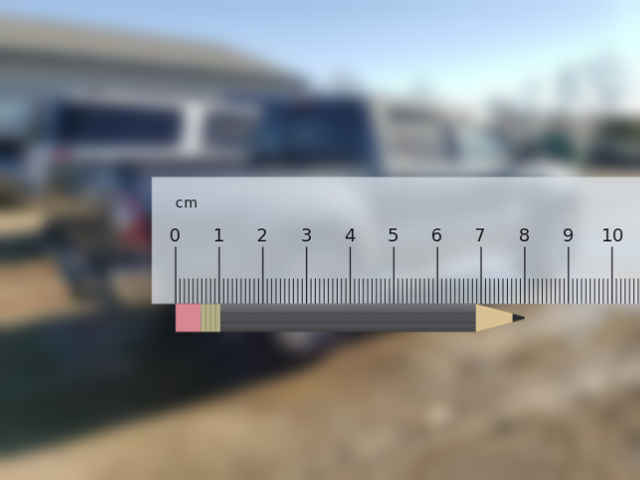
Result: 8,cm
